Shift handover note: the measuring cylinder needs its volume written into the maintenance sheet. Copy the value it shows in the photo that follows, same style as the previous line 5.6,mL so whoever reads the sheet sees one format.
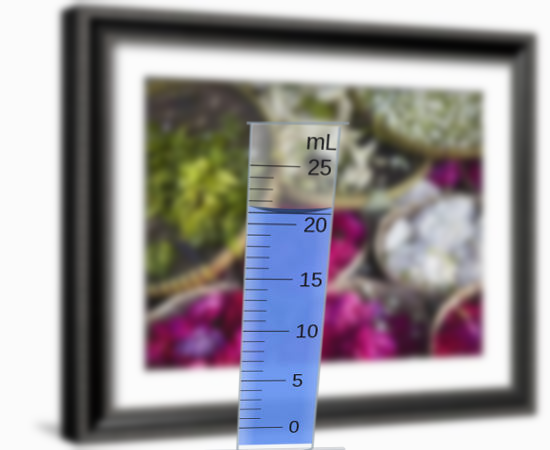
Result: 21,mL
